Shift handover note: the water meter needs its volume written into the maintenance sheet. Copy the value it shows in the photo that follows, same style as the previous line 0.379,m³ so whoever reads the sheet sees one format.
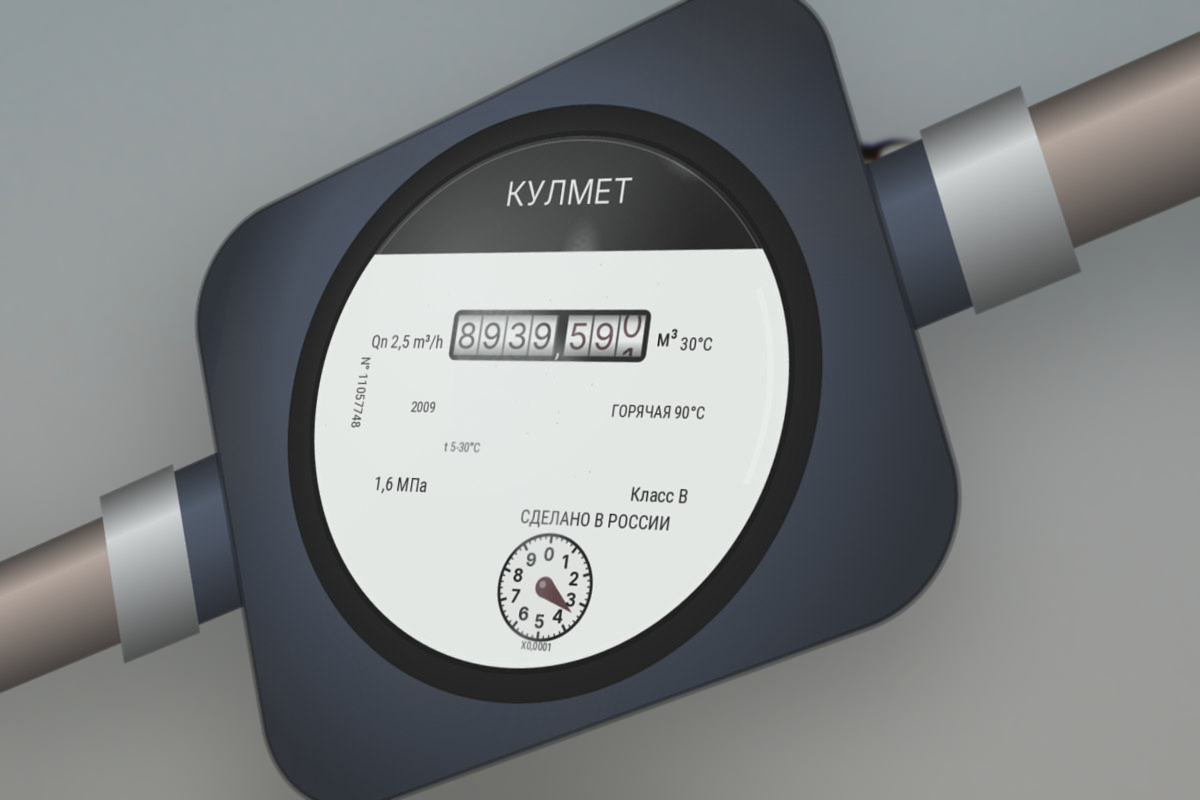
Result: 8939.5903,m³
